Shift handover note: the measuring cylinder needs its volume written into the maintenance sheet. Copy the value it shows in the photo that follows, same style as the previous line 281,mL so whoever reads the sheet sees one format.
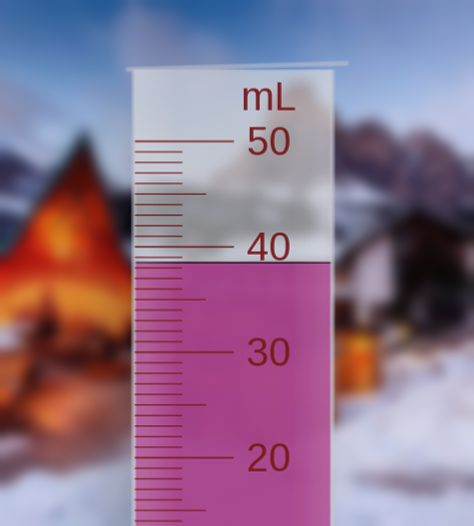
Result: 38.5,mL
